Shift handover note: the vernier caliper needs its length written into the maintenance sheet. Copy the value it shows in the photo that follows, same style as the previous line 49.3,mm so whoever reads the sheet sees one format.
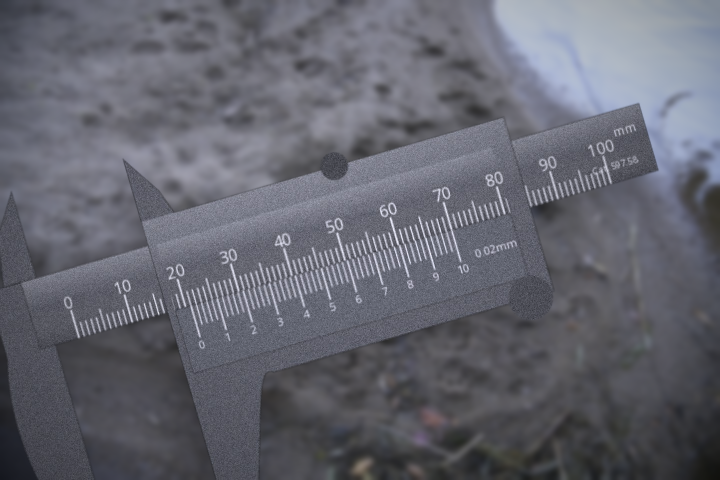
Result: 21.0,mm
